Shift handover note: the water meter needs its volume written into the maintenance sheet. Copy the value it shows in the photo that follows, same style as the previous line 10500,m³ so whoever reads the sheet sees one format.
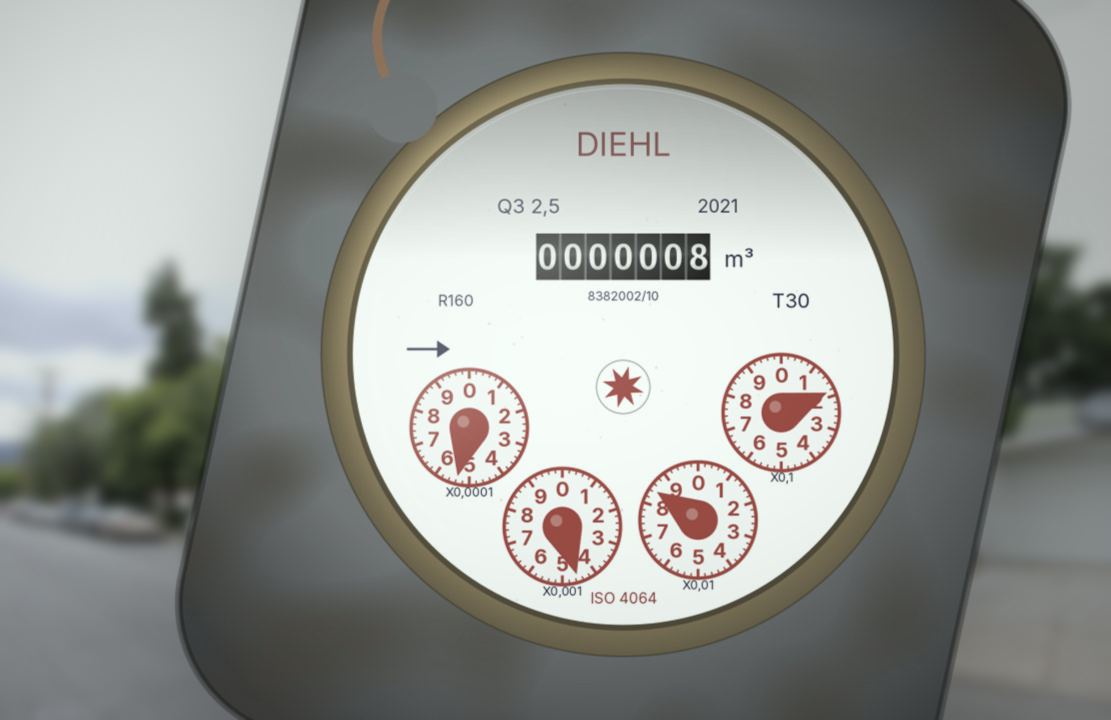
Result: 8.1845,m³
